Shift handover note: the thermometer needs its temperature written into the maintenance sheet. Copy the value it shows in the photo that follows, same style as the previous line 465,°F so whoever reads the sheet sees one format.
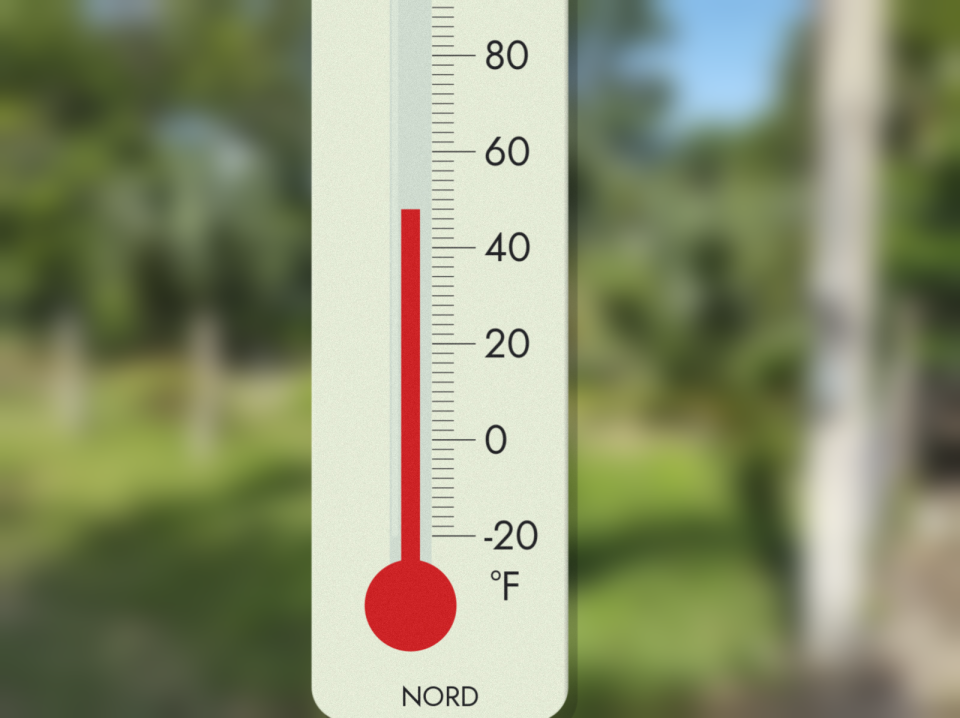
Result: 48,°F
